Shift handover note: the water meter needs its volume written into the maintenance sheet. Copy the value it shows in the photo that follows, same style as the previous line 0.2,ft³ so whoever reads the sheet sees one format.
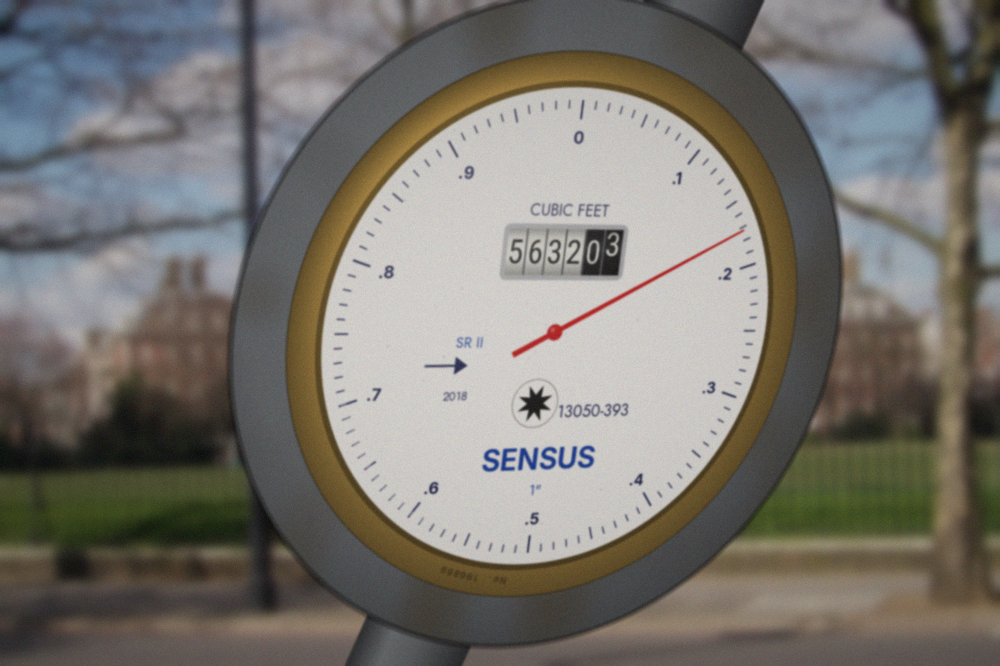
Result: 563203.17,ft³
